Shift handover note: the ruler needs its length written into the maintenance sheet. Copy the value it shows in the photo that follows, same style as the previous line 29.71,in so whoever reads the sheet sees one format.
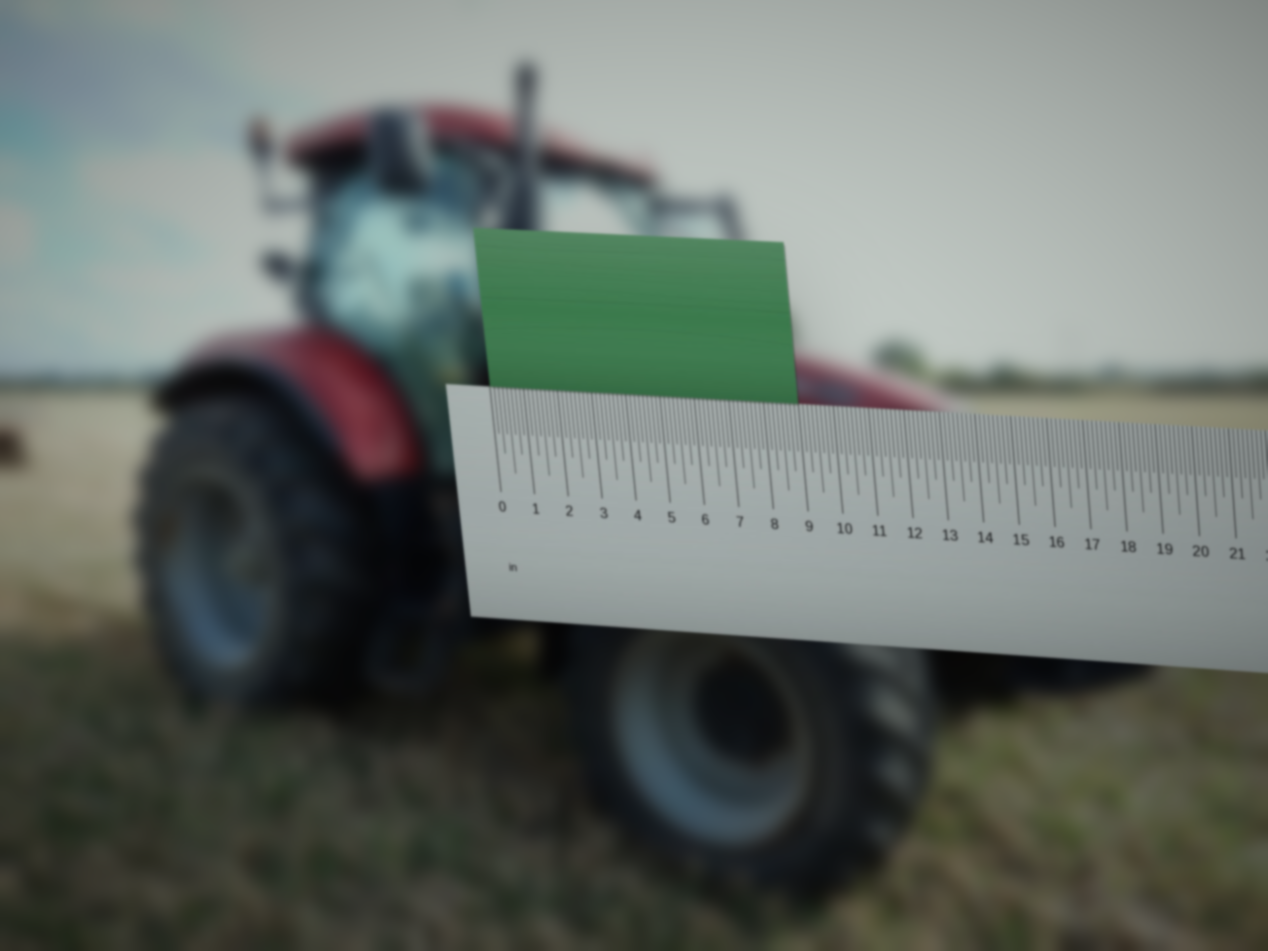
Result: 9,in
